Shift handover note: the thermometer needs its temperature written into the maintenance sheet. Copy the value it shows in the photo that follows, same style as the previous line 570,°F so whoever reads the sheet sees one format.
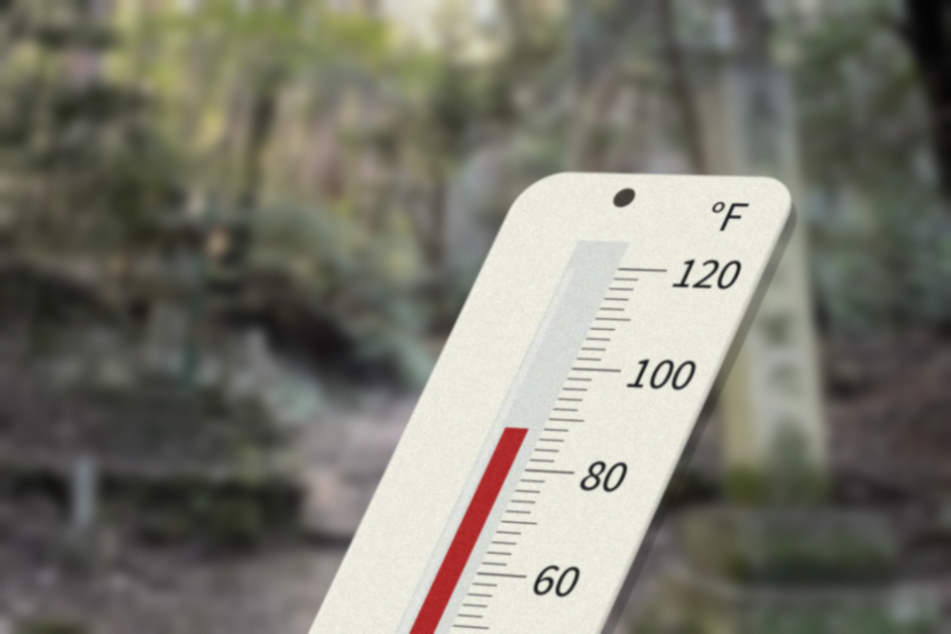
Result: 88,°F
